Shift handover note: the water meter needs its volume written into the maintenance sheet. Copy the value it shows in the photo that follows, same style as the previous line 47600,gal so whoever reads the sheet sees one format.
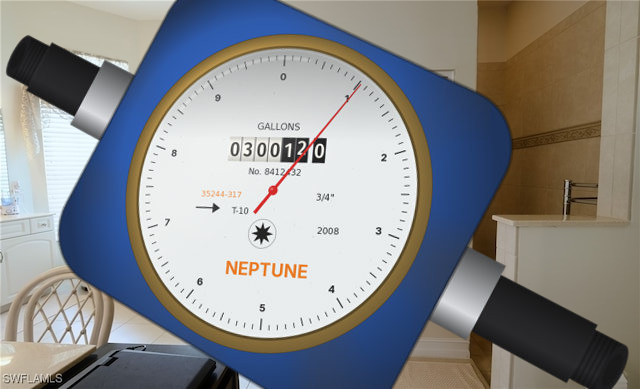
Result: 300121.0,gal
